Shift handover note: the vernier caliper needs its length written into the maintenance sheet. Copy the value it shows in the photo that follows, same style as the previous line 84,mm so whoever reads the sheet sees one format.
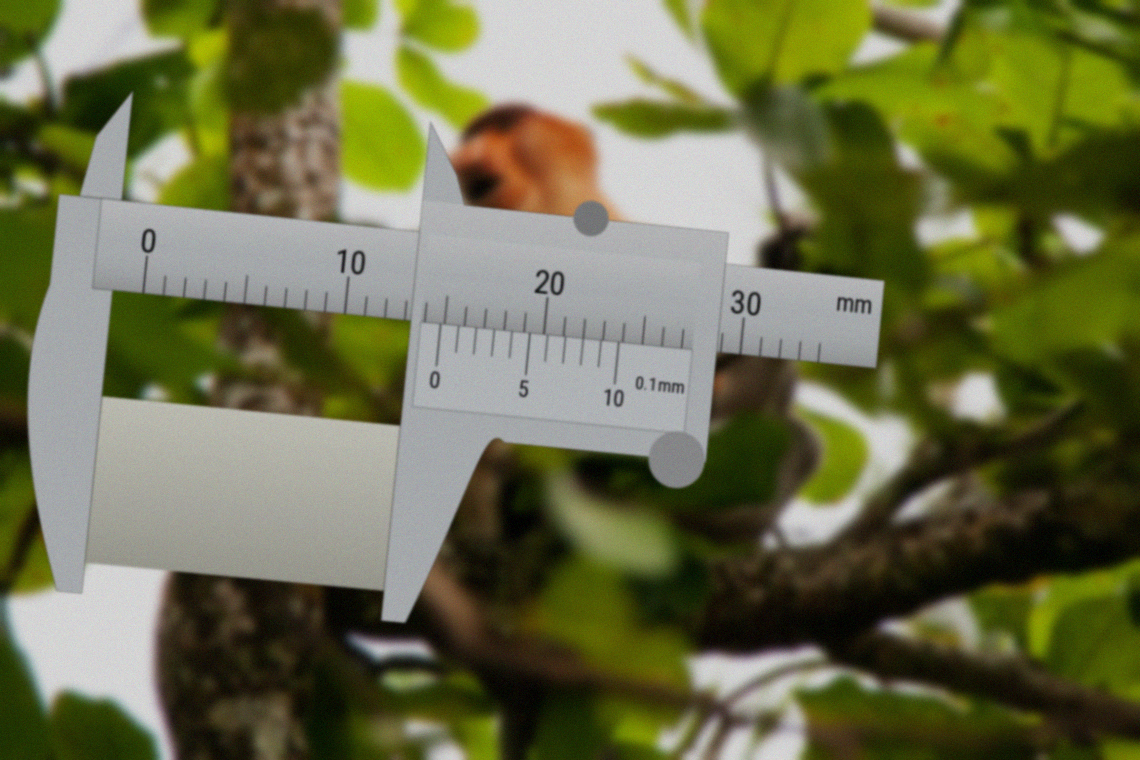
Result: 14.8,mm
